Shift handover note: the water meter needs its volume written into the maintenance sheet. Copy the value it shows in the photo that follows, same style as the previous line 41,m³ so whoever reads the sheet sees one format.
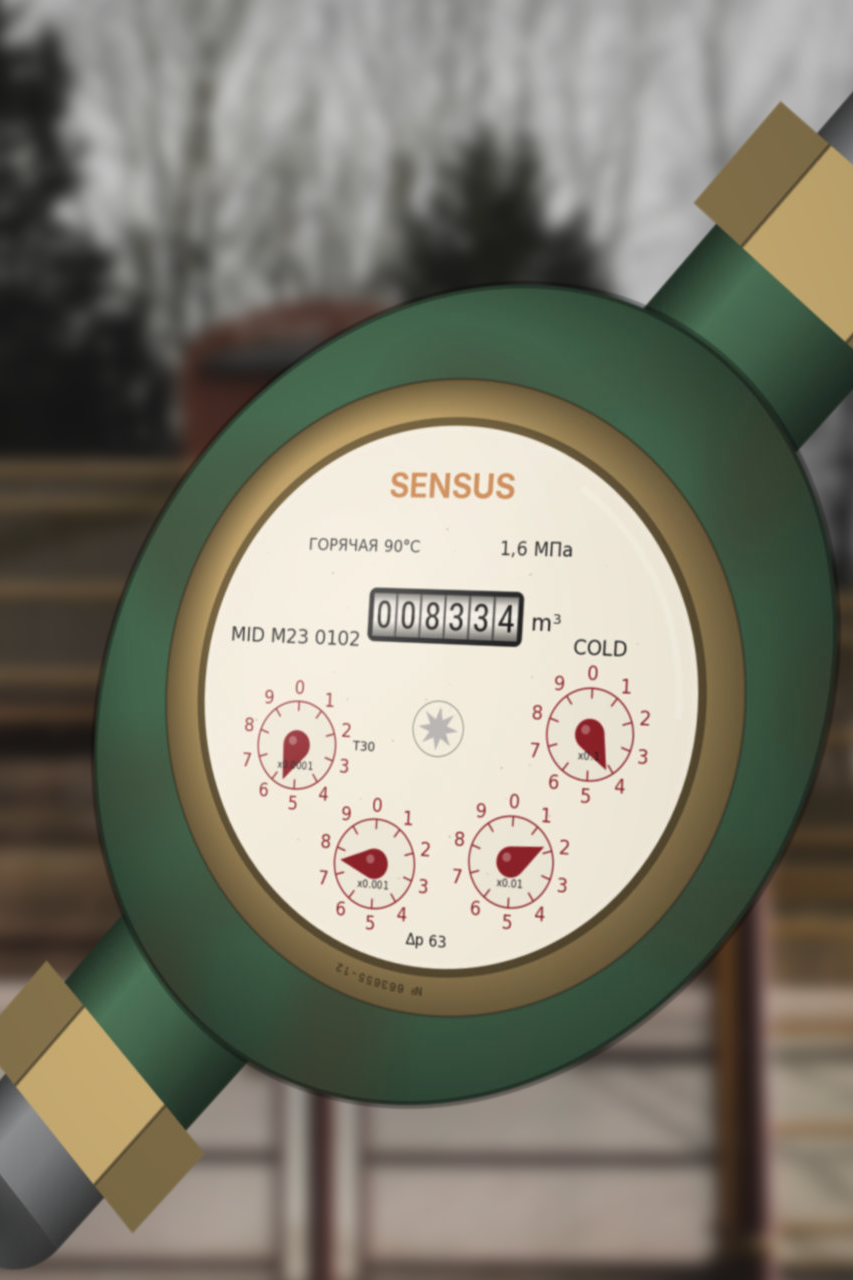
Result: 8334.4175,m³
